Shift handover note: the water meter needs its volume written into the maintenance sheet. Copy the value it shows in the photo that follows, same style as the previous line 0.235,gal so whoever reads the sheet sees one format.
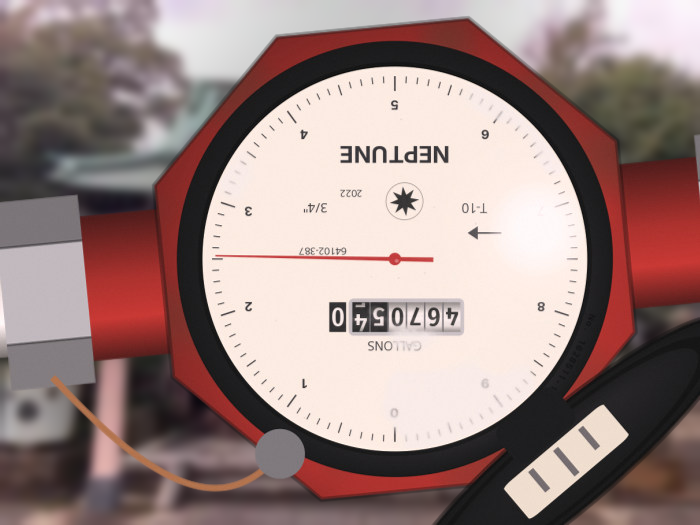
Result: 4670542.5,gal
